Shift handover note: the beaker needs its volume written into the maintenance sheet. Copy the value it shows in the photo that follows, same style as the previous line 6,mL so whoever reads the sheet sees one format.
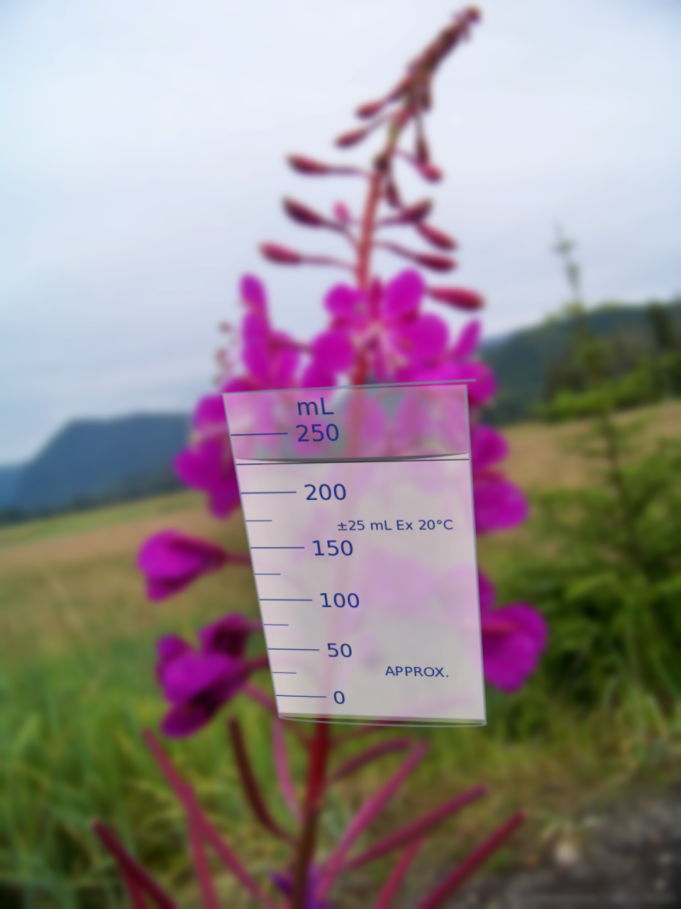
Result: 225,mL
